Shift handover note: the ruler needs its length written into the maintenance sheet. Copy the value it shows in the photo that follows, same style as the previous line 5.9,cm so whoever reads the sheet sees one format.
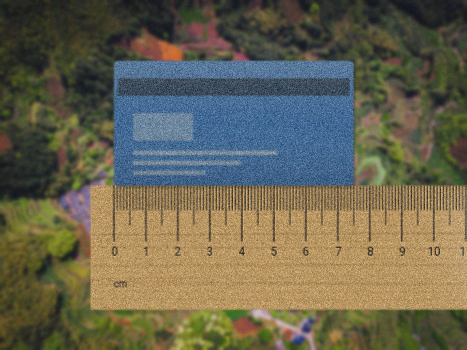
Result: 7.5,cm
